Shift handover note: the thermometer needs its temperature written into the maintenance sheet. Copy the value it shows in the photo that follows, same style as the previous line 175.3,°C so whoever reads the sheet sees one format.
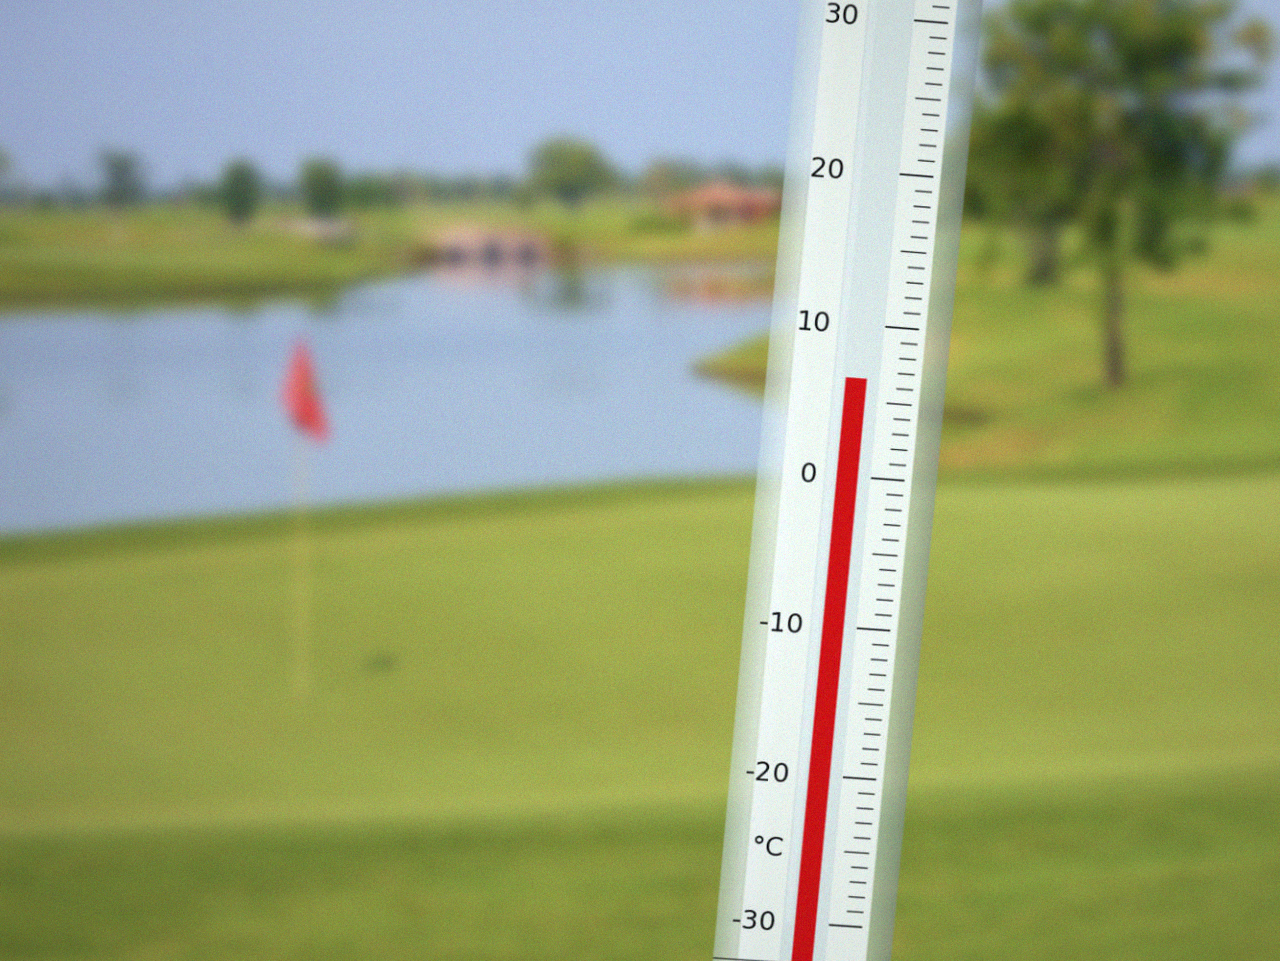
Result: 6.5,°C
